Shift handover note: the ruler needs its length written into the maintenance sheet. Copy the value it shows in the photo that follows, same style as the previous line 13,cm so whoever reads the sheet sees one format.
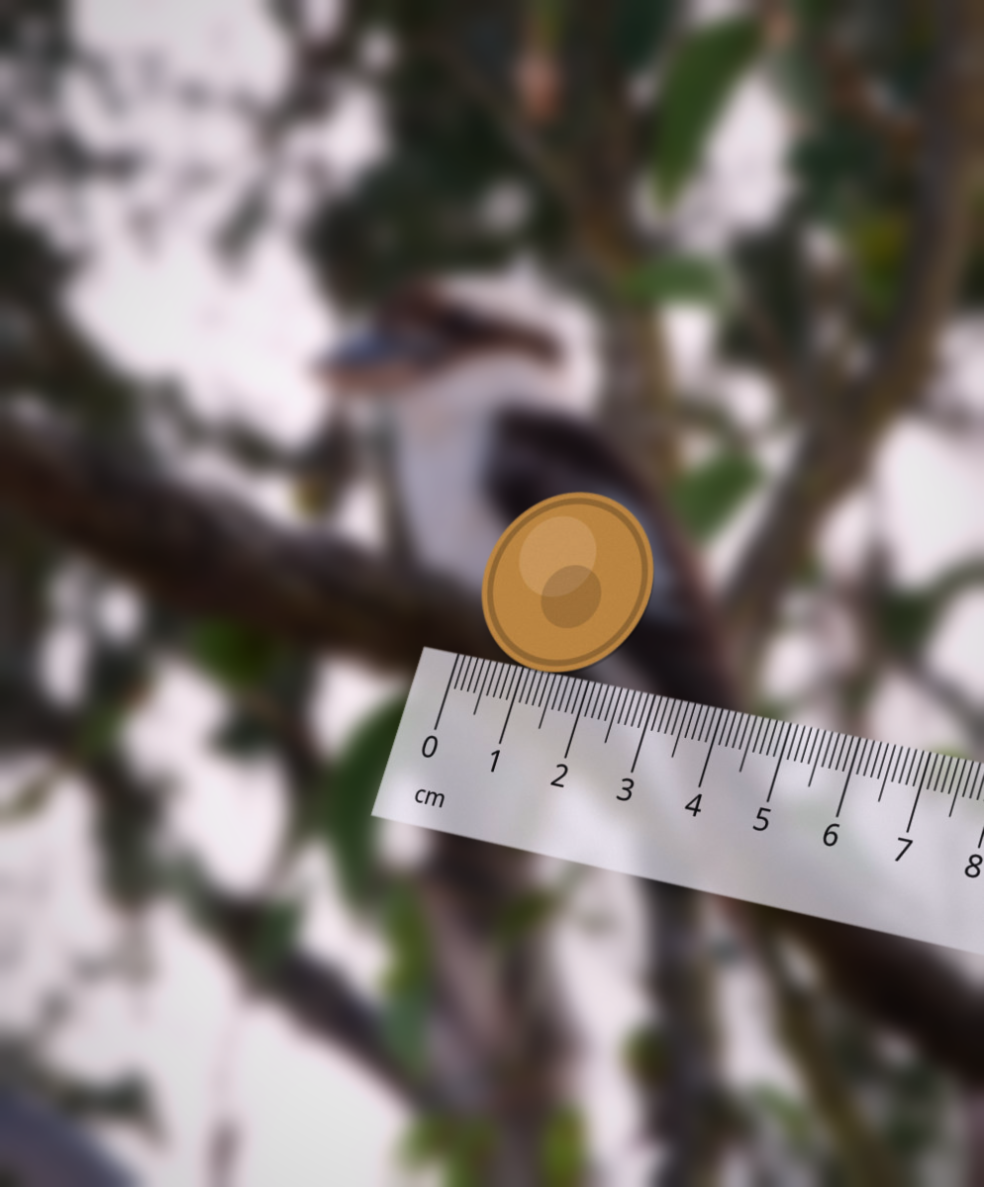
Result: 2.5,cm
